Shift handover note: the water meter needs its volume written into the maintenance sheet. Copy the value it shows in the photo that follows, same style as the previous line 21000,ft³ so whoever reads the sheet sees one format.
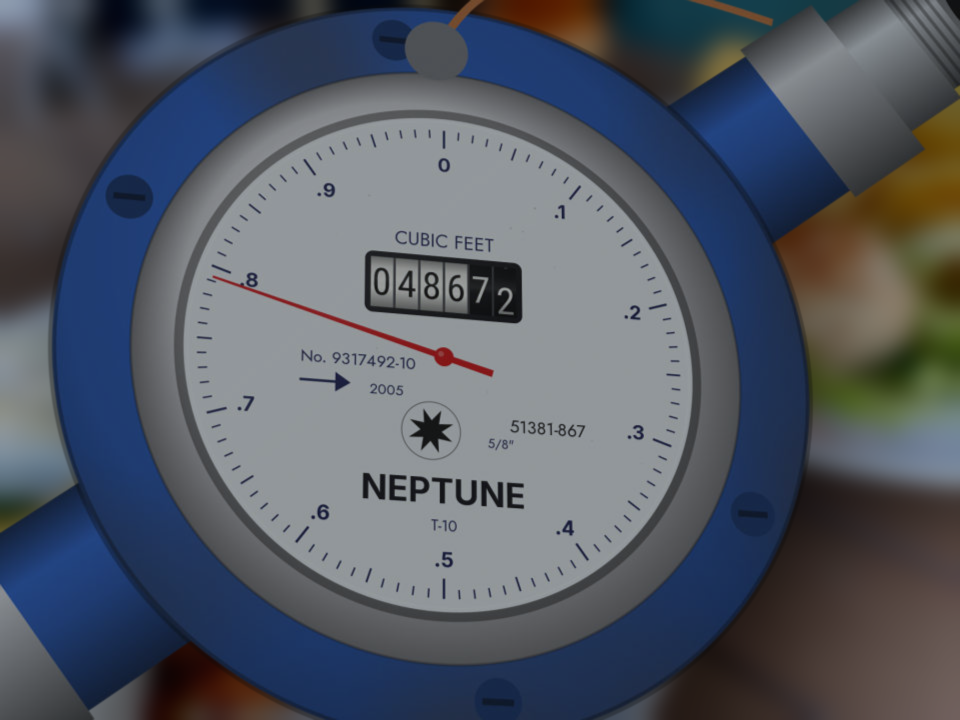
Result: 48671.79,ft³
